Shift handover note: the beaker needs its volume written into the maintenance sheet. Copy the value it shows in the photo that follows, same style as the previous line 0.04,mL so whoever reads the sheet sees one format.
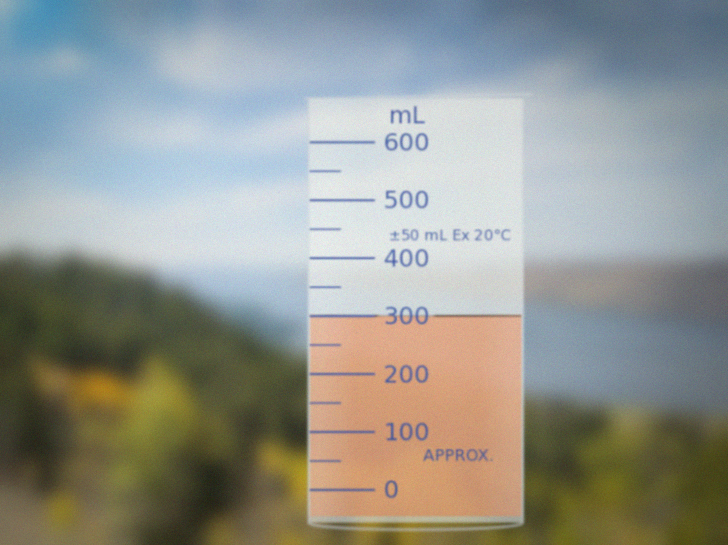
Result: 300,mL
